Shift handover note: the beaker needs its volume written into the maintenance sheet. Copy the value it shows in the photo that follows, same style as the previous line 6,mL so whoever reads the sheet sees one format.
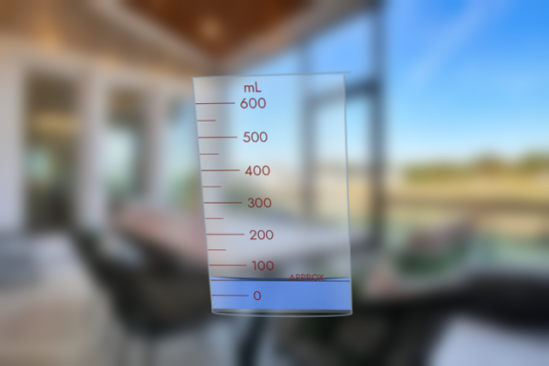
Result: 50,mL
